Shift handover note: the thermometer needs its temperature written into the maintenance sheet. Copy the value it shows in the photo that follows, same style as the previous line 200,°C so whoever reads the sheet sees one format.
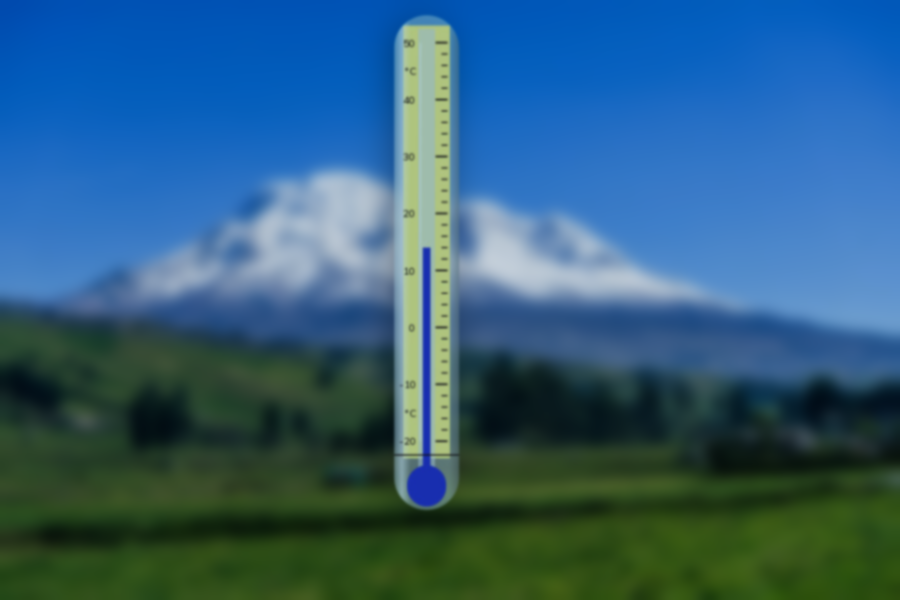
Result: 14,°C
